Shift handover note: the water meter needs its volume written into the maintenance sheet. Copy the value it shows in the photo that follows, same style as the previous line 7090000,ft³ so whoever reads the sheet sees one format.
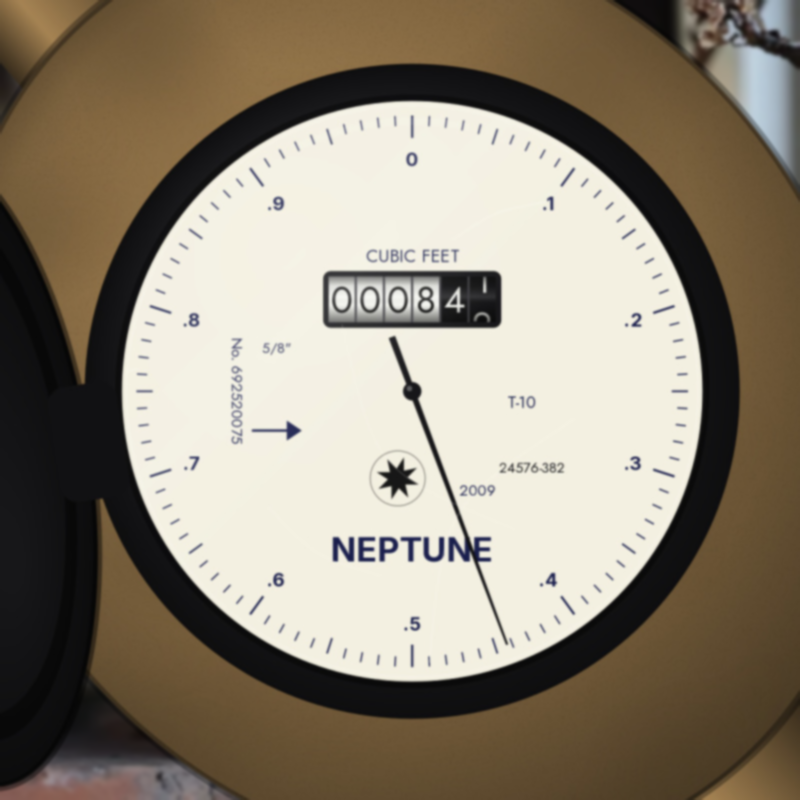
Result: 841.44,ft³
